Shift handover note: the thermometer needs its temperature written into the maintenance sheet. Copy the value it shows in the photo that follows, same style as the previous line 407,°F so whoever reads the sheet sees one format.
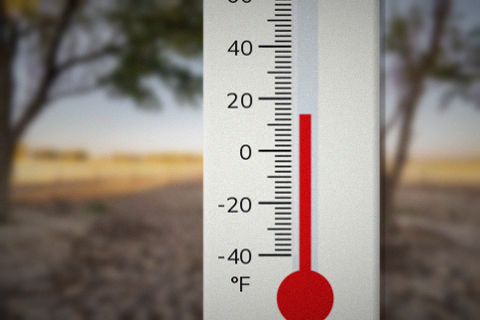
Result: 14,°F
